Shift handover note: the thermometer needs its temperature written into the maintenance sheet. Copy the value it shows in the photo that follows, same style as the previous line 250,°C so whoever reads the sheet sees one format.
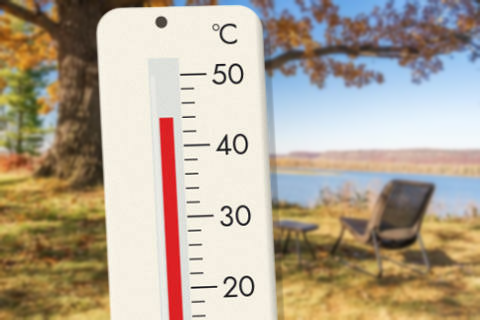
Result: 44,°C
